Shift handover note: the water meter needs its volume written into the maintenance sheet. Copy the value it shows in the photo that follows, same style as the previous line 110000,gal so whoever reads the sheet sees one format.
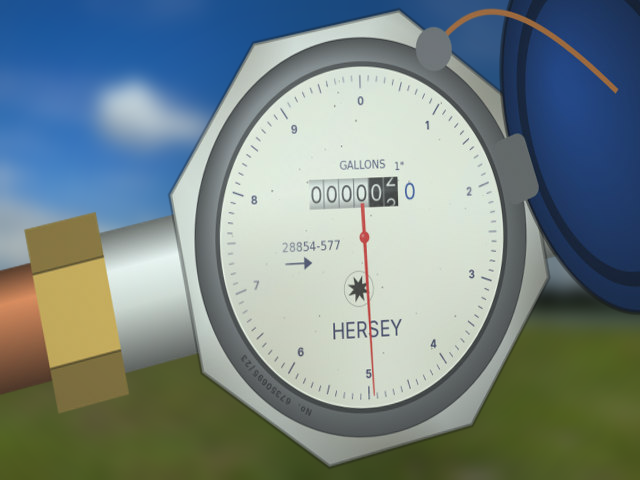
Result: 24.9,gal
